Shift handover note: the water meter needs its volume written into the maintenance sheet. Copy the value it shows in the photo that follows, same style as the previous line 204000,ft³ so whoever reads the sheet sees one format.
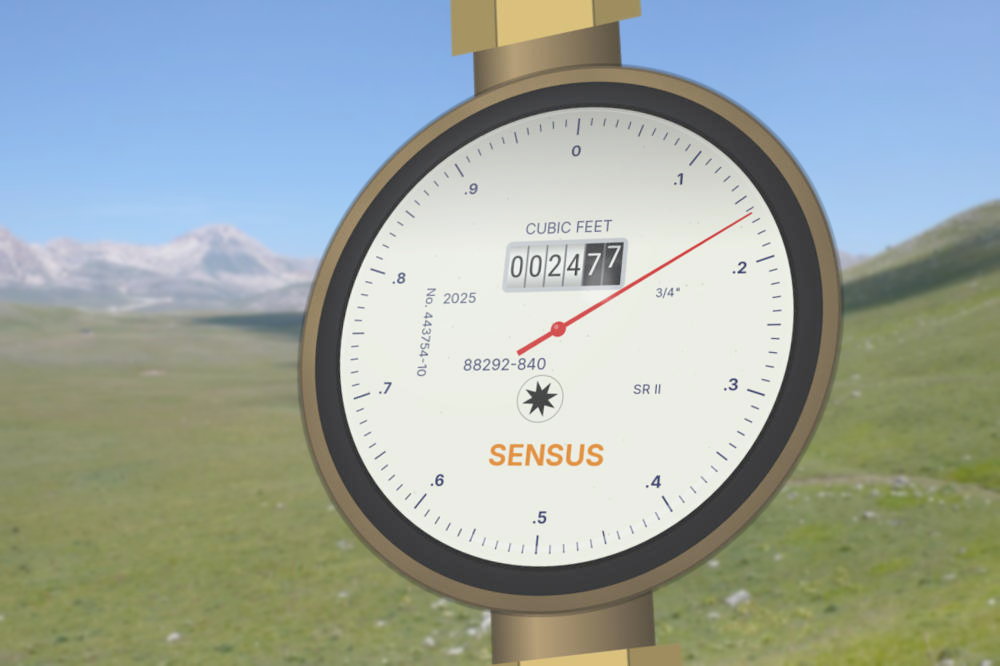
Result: 2477.16,ft³
